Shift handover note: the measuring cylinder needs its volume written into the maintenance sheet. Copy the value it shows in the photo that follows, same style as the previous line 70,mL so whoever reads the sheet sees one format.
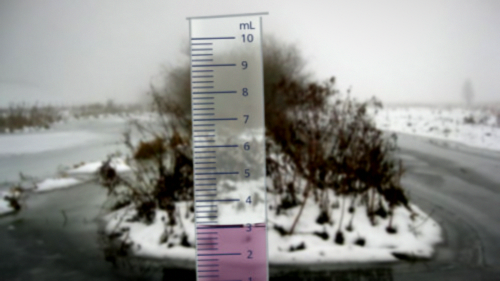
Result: 3,mL
